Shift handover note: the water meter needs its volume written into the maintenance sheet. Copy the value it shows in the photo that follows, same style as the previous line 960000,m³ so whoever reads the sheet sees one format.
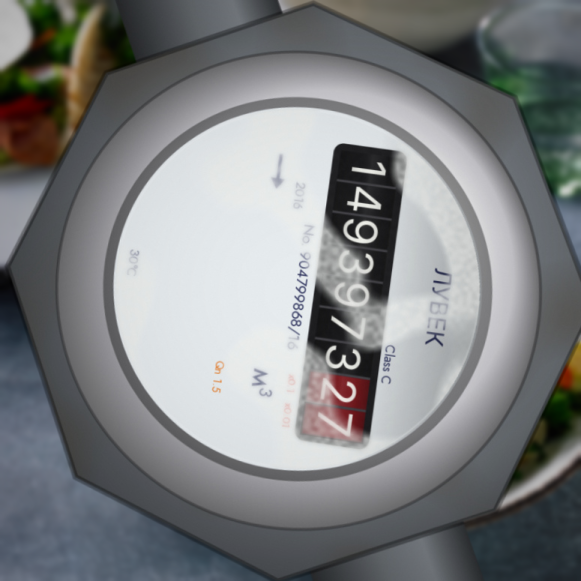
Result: 1493973.27,m³
